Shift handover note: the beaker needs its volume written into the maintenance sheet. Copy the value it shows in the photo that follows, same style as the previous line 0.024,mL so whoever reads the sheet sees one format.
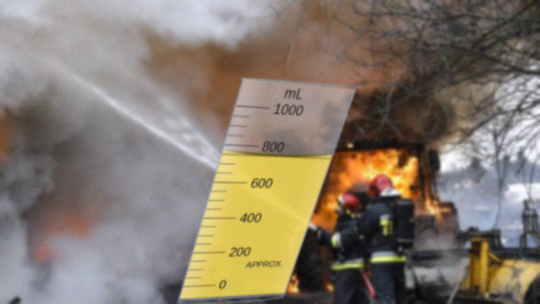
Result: 750,mL
